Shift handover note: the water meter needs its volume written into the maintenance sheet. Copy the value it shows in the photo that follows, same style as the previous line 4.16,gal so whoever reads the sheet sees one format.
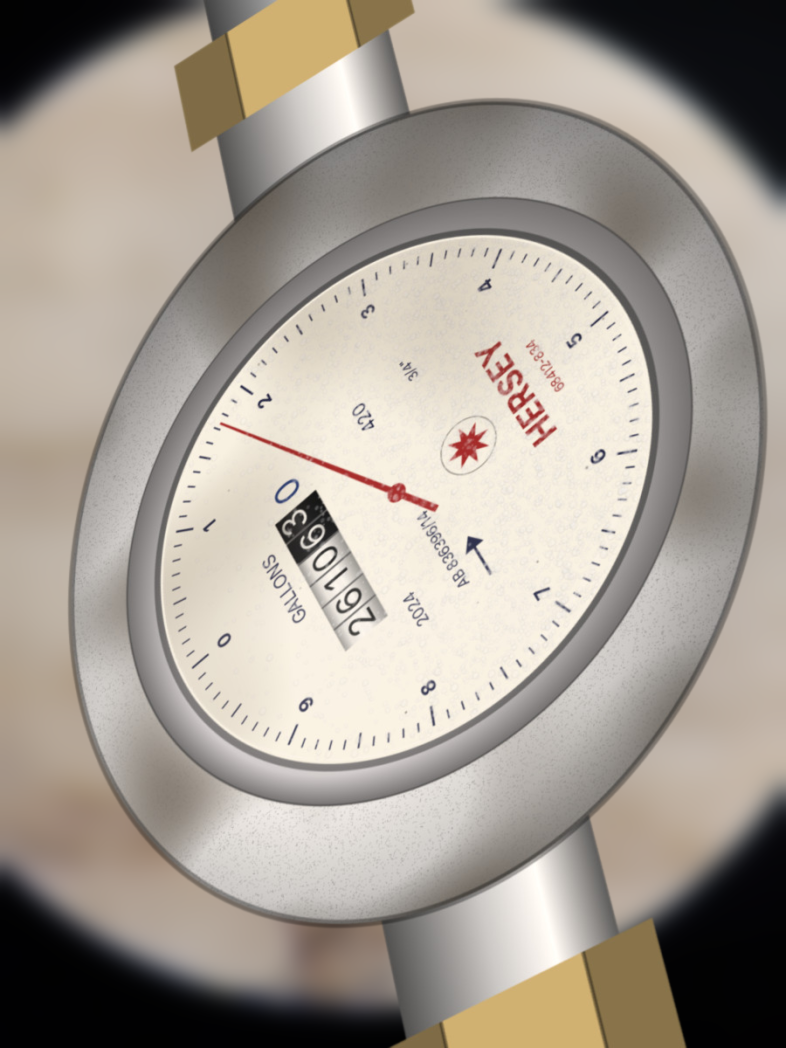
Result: 2610631.7,gal
